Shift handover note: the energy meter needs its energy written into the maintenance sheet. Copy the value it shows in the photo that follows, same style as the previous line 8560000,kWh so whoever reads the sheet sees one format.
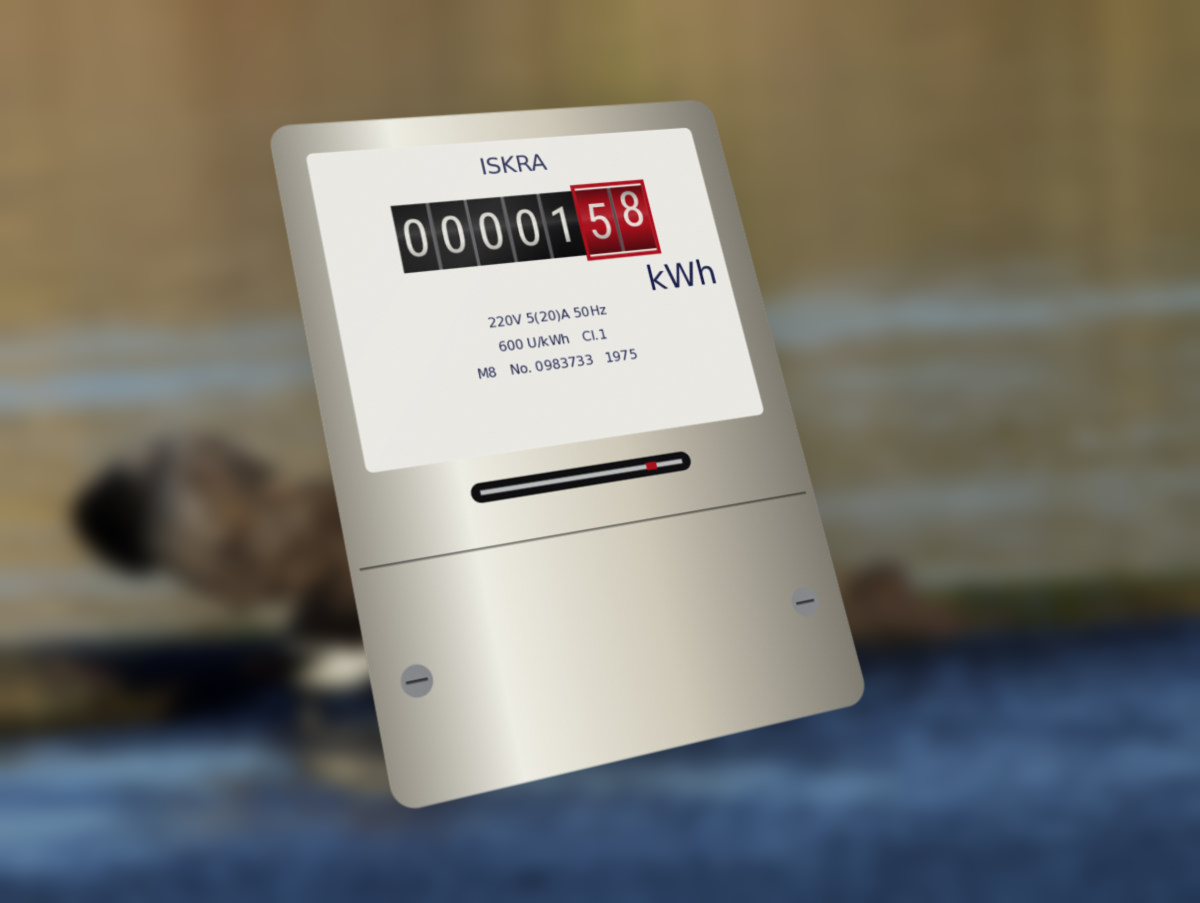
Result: 1.58,kWh
